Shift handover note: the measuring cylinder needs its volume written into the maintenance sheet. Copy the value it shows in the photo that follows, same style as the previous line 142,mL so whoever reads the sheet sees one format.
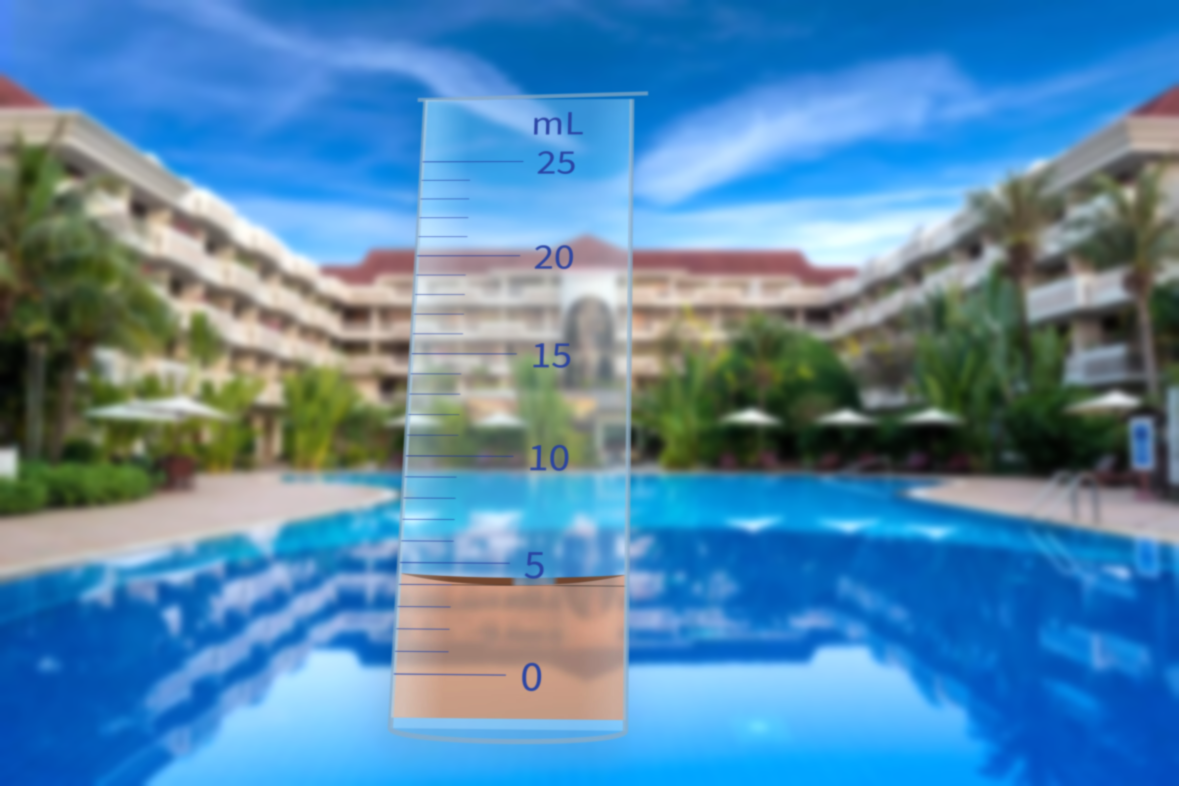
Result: 4,mL
